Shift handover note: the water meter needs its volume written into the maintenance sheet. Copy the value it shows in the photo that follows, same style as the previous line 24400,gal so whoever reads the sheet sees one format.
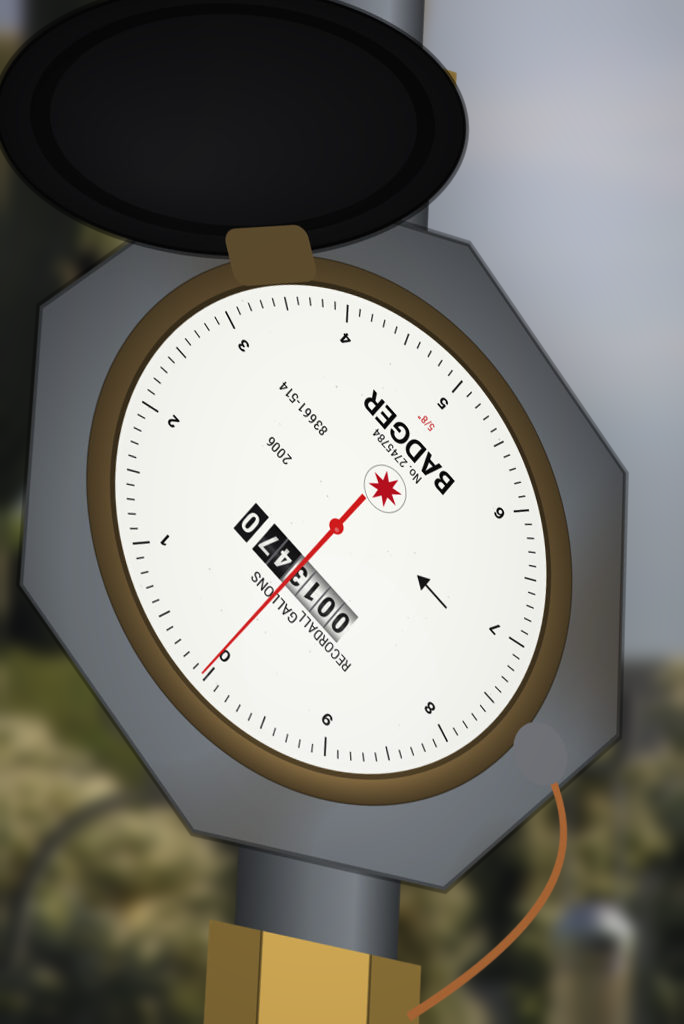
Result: 13470.0,gal
